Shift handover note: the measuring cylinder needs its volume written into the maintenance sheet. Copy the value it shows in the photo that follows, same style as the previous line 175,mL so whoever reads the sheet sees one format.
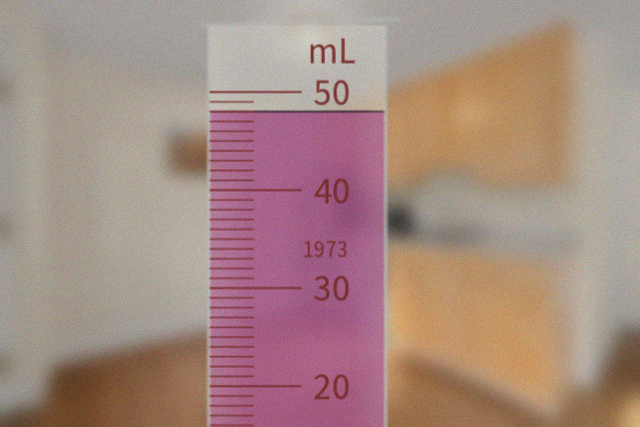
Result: 48,mL
